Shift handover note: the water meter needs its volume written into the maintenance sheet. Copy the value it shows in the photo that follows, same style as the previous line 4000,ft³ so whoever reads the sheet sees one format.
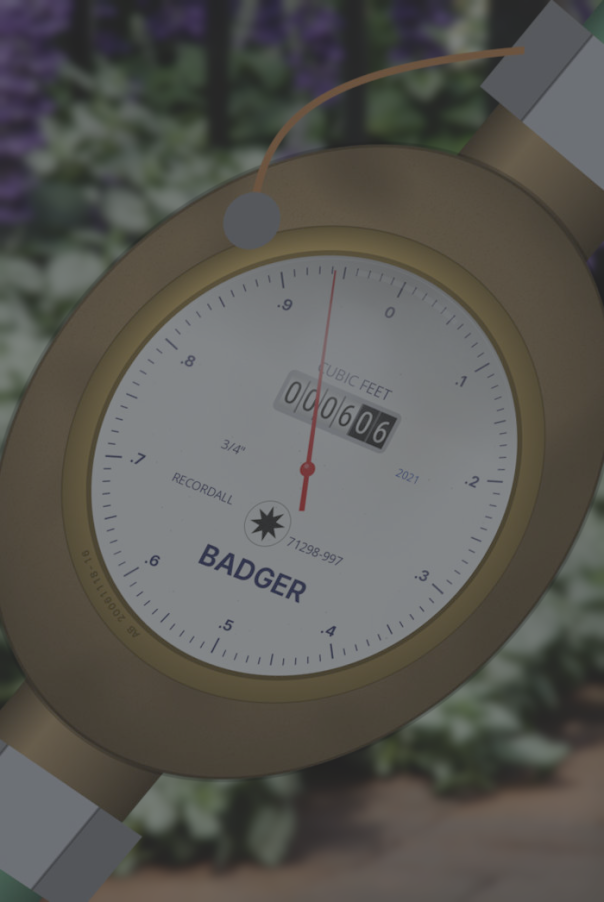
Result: 605.94,ft³
